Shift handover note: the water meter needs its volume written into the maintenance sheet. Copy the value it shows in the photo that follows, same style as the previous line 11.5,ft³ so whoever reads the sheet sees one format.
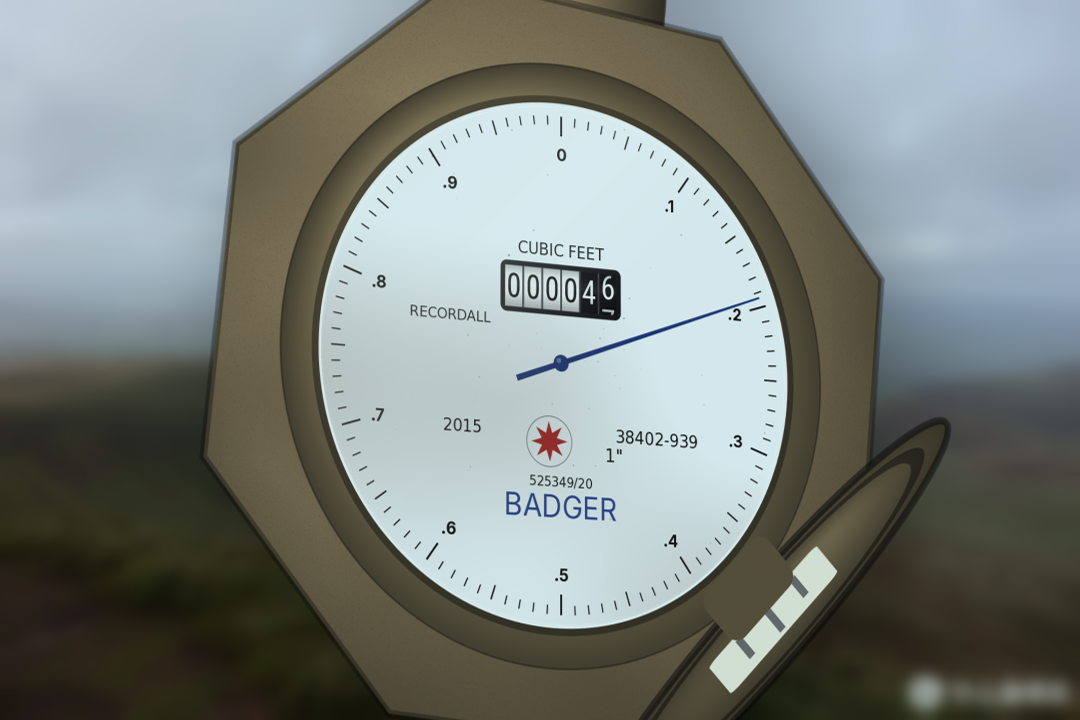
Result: 46.19,ft³
